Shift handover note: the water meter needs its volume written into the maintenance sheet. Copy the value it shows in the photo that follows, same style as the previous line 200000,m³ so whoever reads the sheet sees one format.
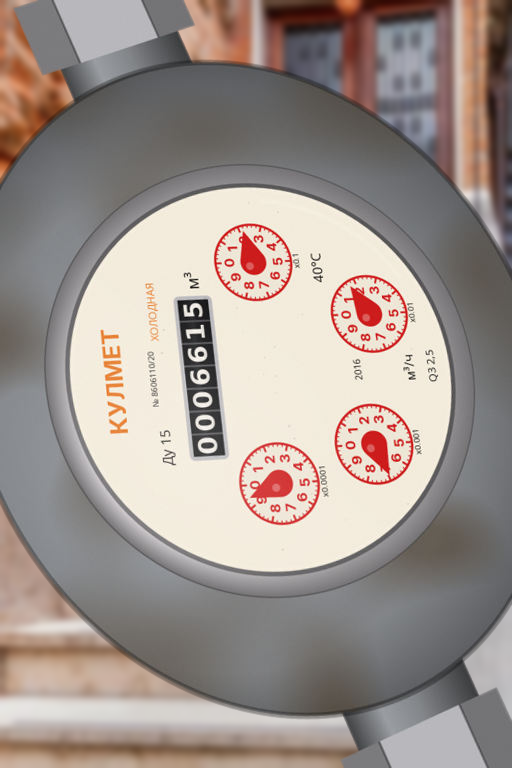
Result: 6615.2169,m³
